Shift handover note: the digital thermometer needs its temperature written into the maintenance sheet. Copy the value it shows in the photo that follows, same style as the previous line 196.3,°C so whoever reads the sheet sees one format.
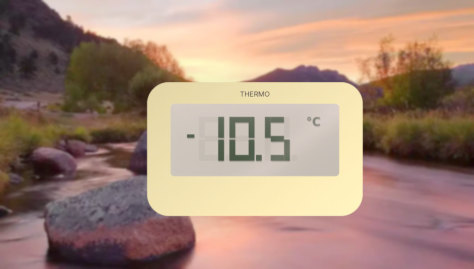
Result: -10.5,°C
